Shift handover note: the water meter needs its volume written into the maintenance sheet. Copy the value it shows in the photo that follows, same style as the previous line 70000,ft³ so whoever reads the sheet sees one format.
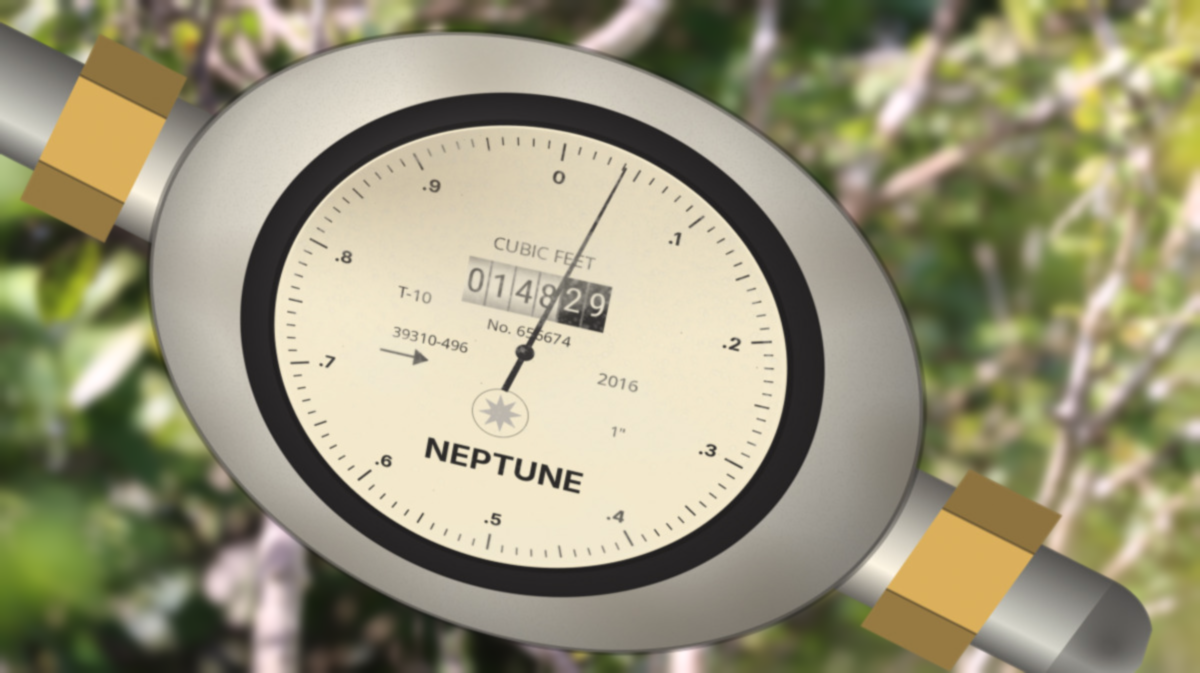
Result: 14829.04,ft³
